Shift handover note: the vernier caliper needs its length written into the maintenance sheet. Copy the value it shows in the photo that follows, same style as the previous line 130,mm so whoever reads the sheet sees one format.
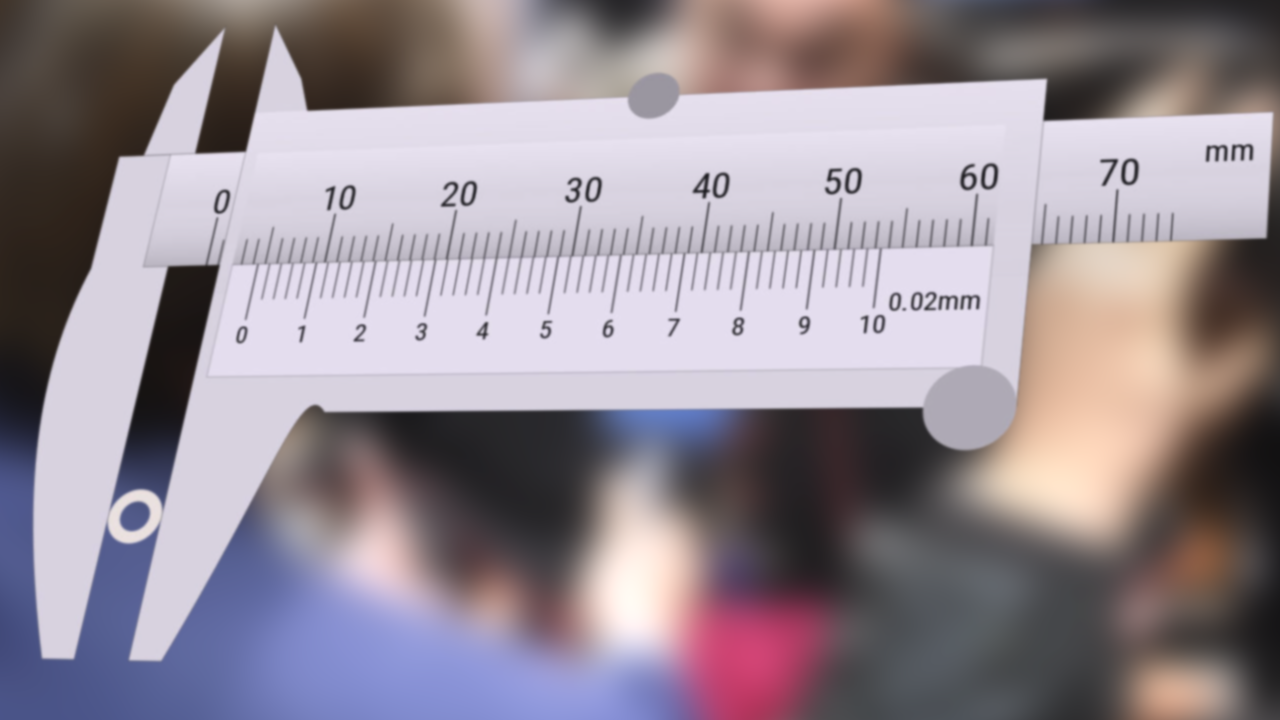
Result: 4.4,mm
